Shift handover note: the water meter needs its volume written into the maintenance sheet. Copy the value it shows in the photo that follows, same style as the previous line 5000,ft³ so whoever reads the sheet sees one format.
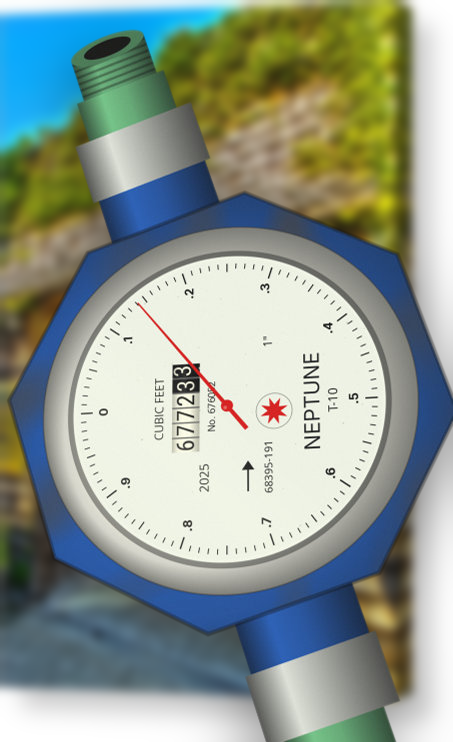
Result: 677233.14,ft³
